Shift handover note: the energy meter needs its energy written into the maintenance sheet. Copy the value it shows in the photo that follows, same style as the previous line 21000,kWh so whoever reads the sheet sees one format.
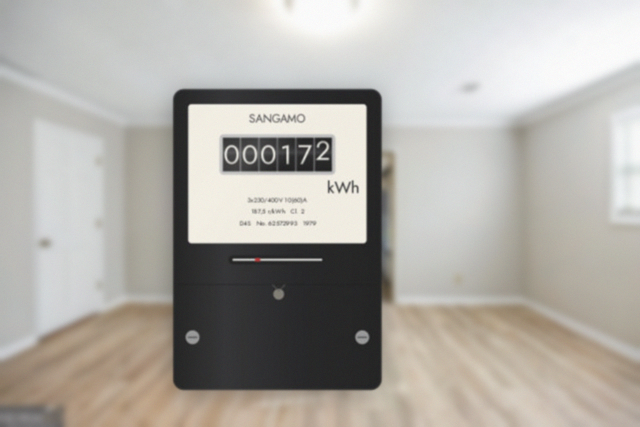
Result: 172,kWh
